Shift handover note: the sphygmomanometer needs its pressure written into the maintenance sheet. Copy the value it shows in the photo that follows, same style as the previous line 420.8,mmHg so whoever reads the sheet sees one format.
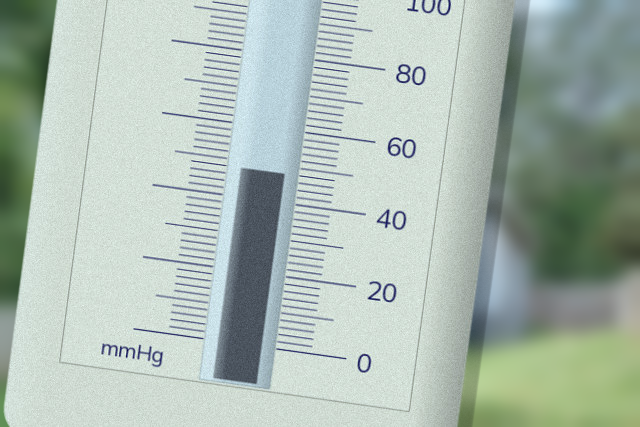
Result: 48,mmHg
